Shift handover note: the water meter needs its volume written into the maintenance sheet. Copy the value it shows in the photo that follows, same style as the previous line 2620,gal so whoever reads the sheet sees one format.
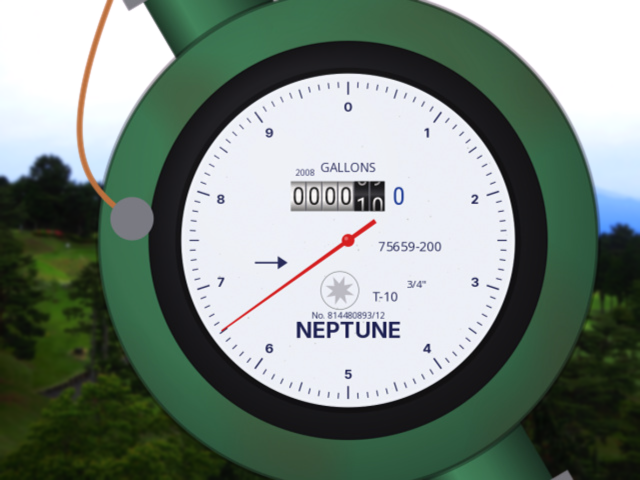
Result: 96.5,gal
